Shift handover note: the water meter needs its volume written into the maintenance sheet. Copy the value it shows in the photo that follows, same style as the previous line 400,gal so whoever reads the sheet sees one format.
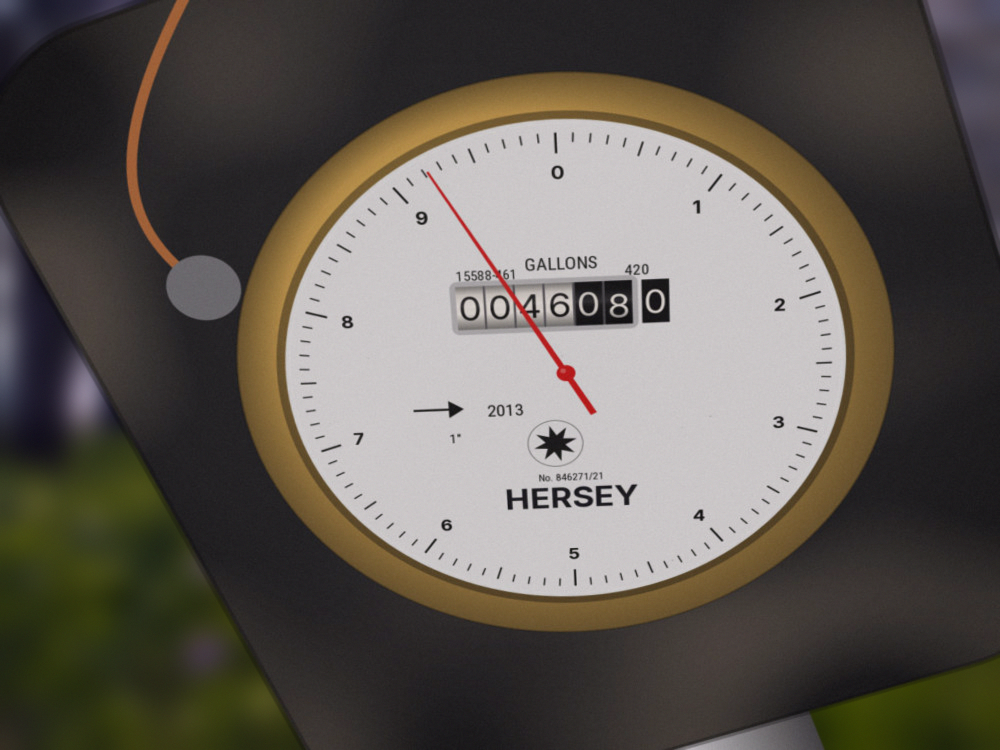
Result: 46079.2,gal
